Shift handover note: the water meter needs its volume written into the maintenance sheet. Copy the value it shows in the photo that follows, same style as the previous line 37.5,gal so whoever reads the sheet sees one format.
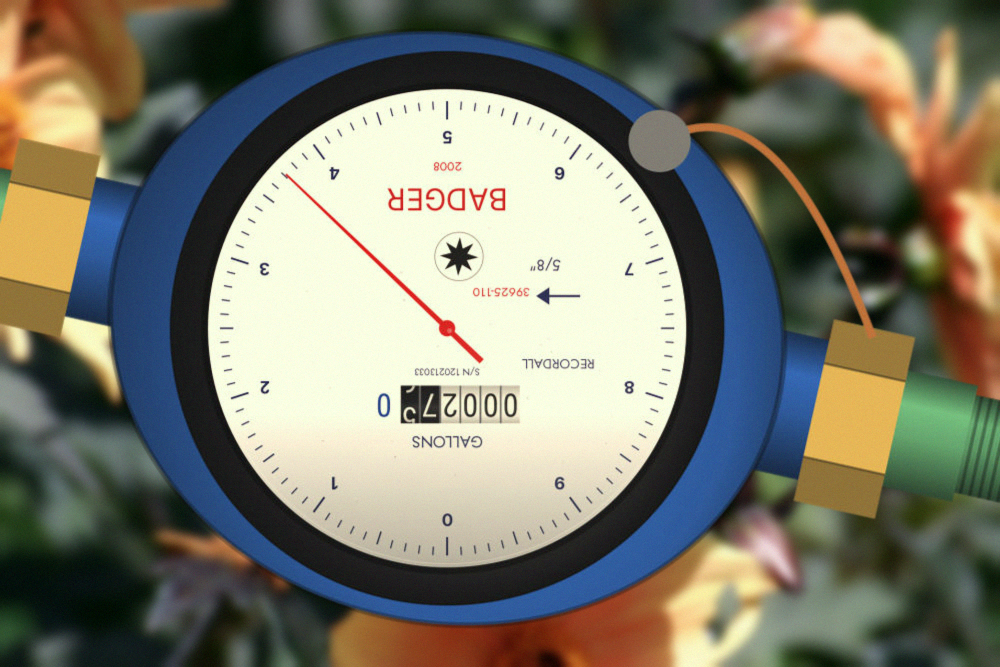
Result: 2753.7,gal
